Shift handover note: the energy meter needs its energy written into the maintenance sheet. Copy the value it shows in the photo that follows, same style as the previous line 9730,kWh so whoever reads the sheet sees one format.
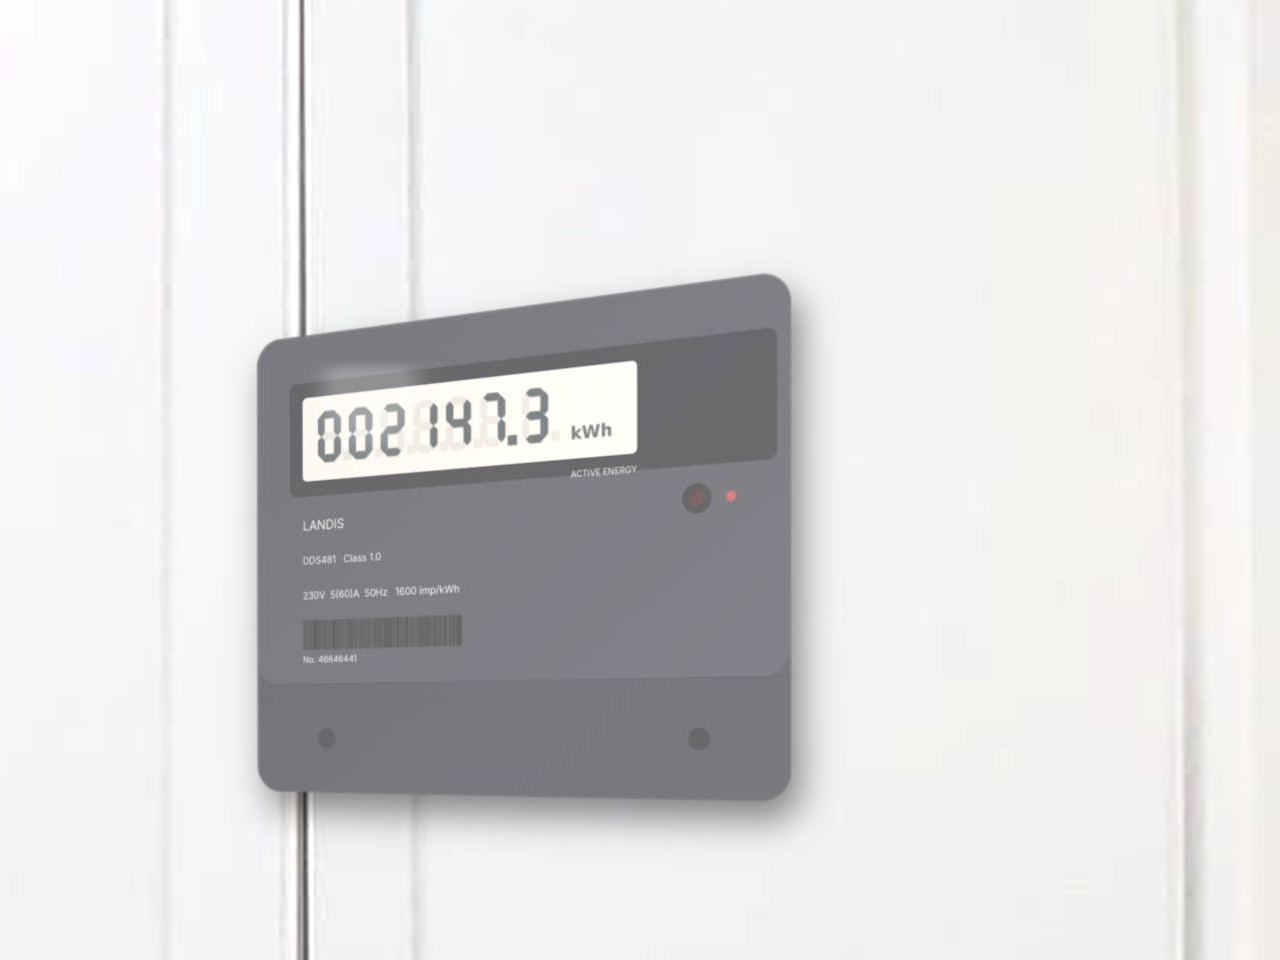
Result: 2147.3,kWh
